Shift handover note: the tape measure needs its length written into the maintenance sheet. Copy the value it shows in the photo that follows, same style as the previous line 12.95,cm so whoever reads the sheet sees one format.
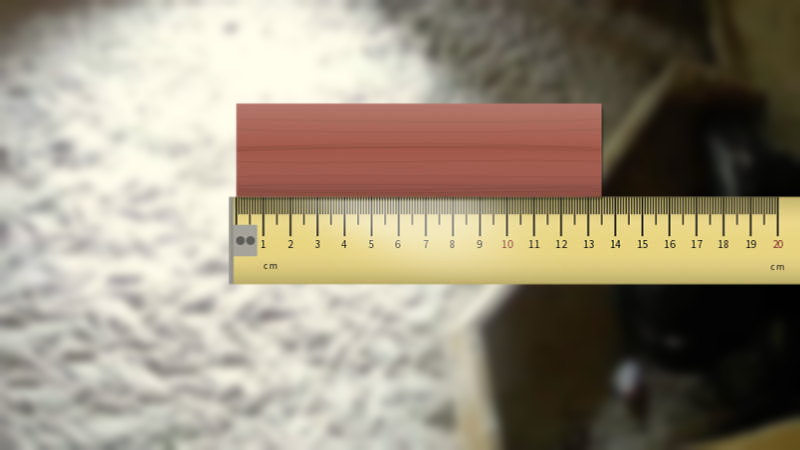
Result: 13.5,cm
